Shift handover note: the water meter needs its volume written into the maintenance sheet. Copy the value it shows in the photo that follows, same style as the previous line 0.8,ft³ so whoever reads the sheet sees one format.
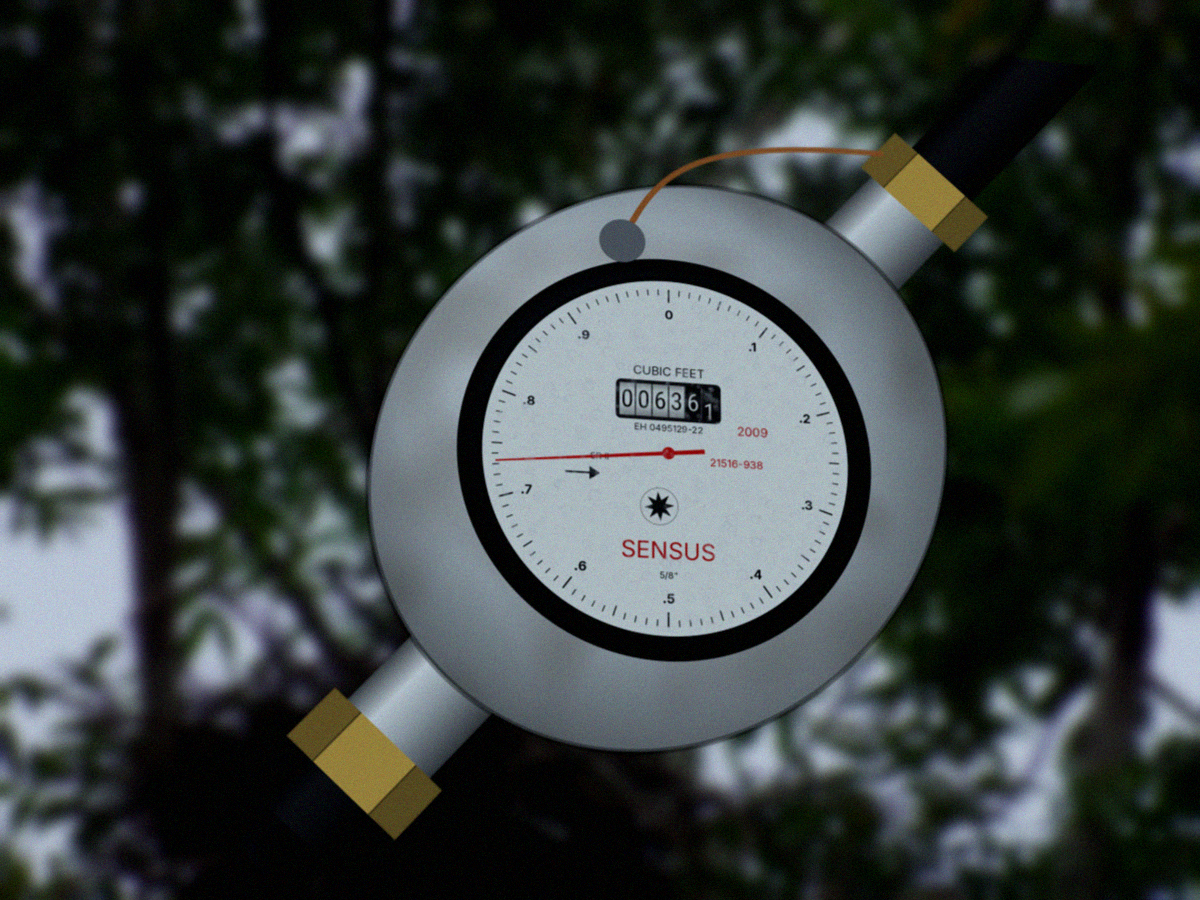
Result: 6360.73,ft³
